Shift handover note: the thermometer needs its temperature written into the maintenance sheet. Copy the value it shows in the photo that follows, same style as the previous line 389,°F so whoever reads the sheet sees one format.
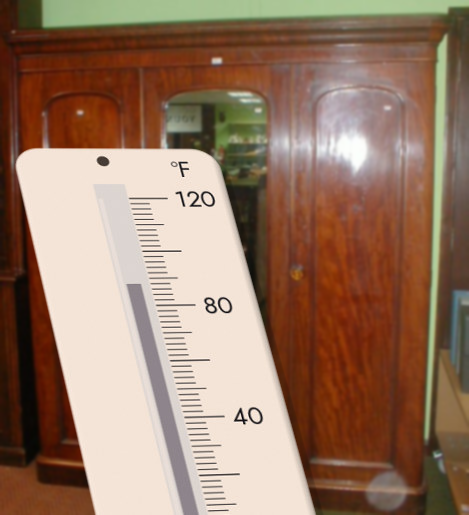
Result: 88,°F
